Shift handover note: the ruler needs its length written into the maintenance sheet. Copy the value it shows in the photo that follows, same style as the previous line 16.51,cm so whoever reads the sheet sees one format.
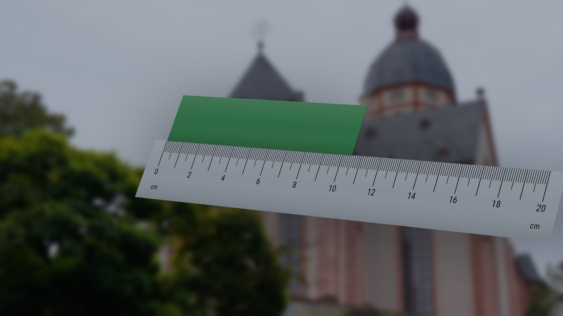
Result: 10.5,cm
